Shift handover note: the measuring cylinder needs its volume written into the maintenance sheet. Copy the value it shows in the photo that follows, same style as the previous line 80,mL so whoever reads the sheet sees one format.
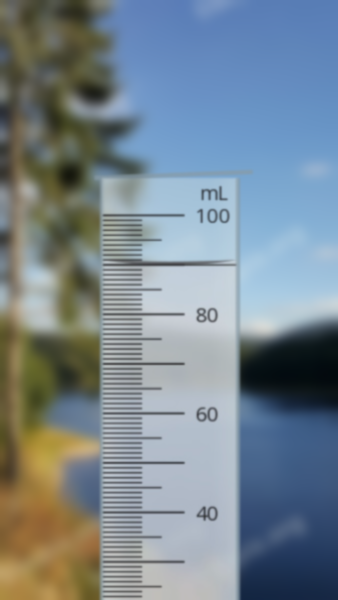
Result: 90,mL
